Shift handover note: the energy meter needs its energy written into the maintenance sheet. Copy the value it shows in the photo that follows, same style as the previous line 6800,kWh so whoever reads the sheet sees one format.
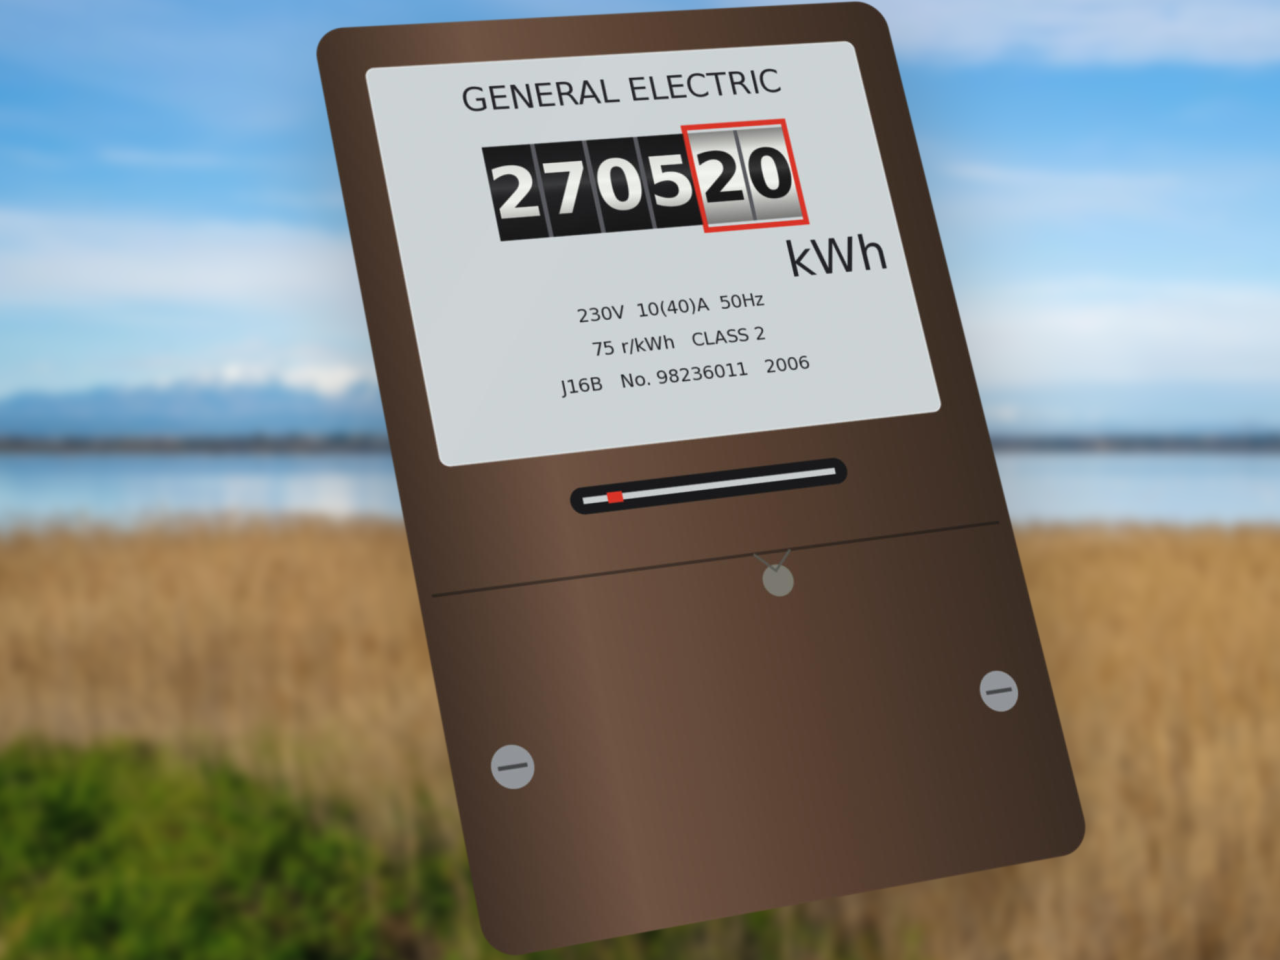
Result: 2705.20,kWh
